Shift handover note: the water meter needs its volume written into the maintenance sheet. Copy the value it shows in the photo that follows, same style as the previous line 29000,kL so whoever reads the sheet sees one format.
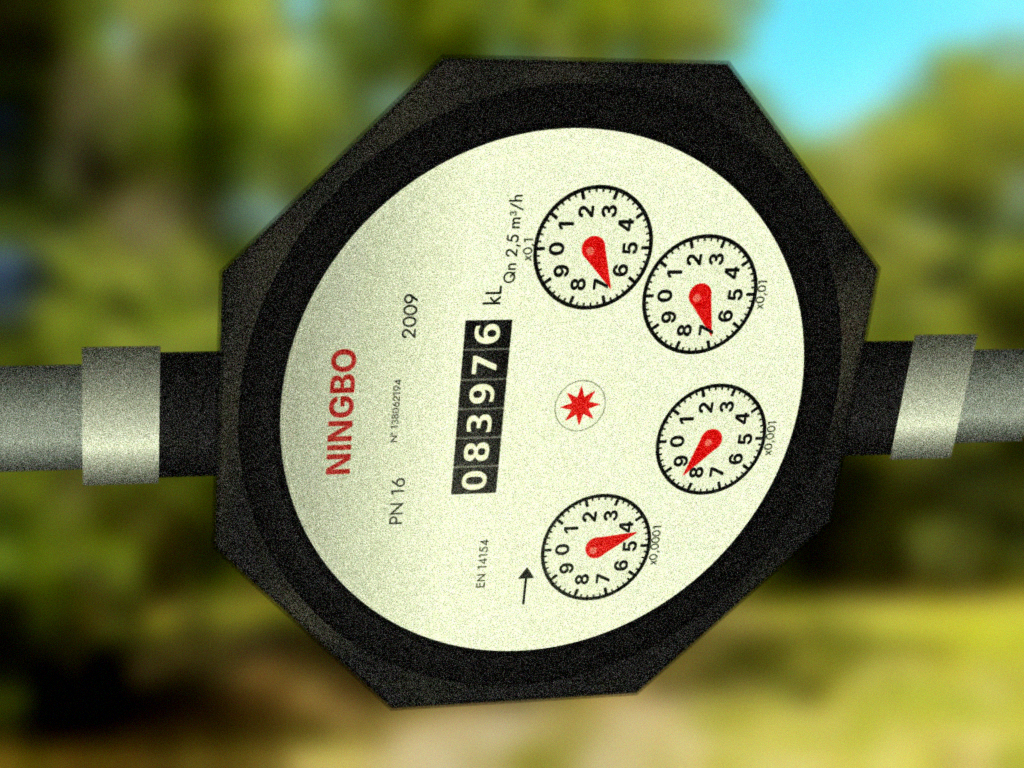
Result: 83976.6684,kL
